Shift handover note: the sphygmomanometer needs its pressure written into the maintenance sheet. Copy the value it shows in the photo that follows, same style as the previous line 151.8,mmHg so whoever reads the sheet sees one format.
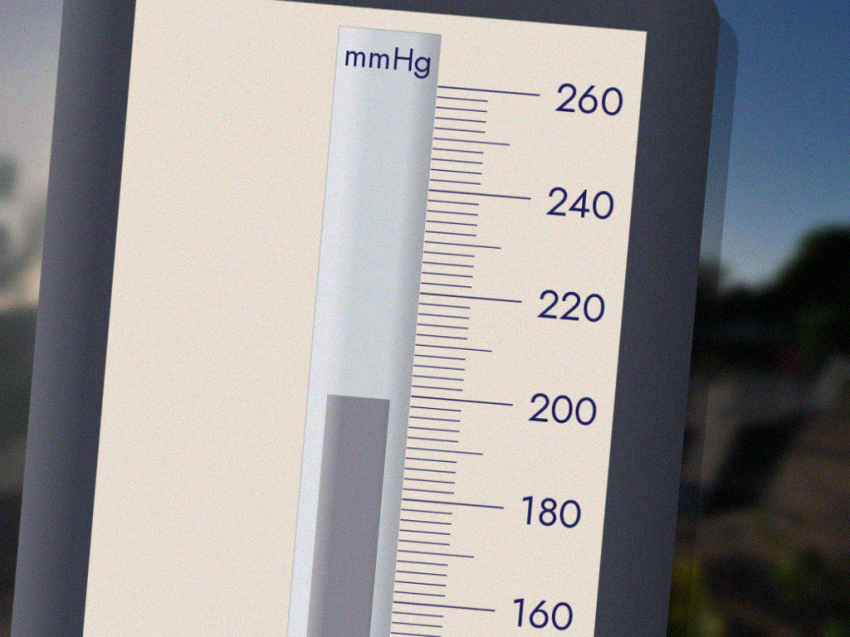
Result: 199,mmHg
